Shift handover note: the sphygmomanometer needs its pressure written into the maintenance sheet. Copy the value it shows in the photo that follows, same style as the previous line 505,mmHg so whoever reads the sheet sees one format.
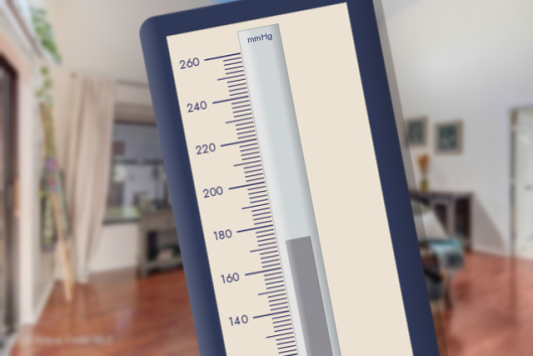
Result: 172,mmHg
